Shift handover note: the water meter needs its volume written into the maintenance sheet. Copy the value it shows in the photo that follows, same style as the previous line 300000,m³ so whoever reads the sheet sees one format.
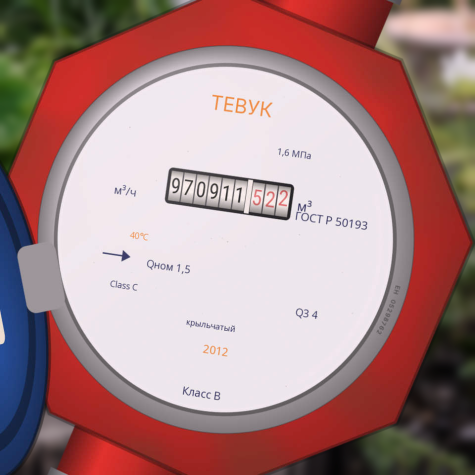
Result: 970911.522,m³
